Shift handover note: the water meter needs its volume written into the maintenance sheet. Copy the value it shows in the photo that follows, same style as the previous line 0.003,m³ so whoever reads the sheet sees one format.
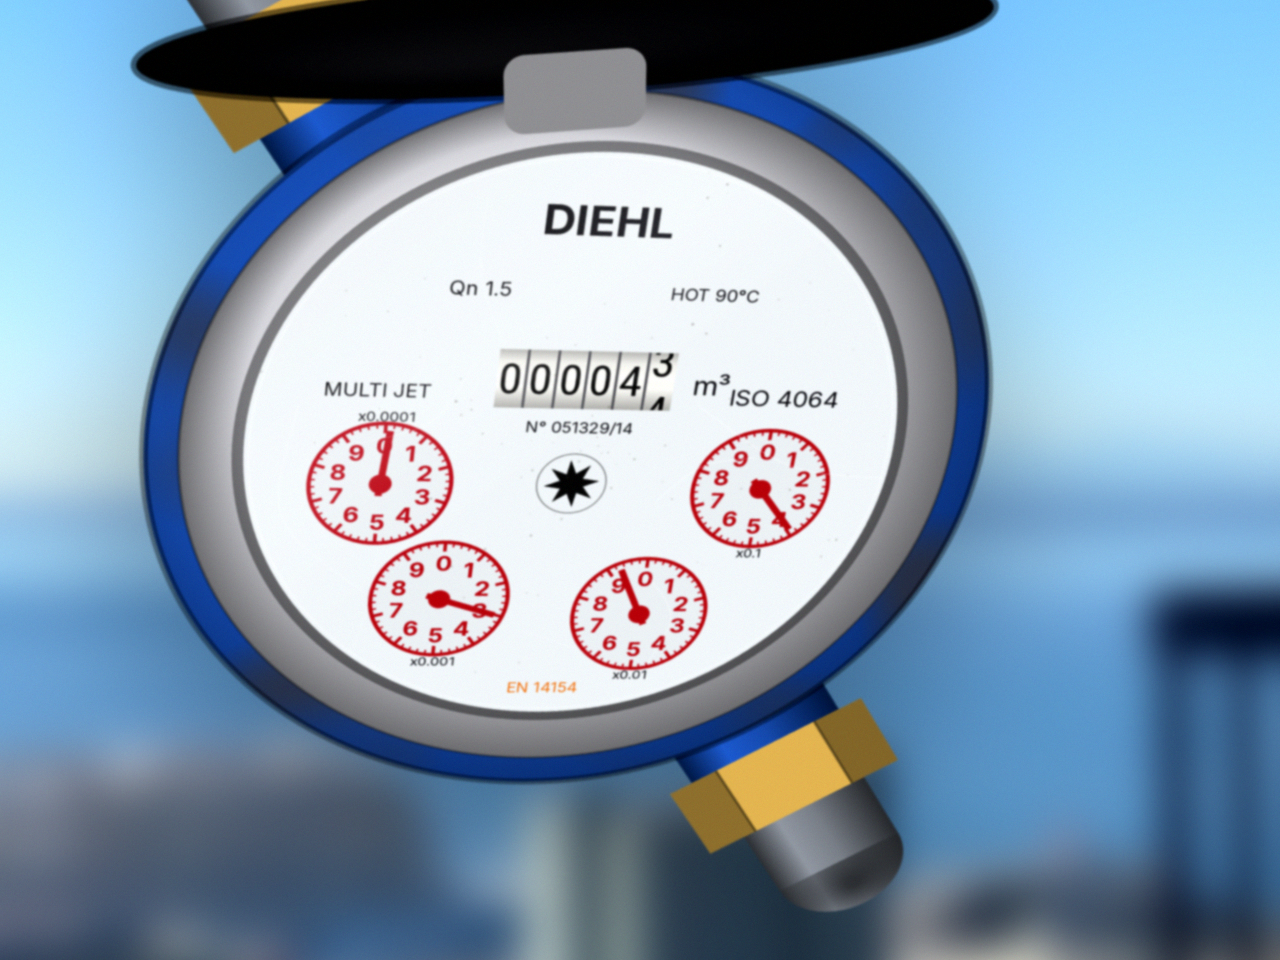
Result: 43.3930,m³
